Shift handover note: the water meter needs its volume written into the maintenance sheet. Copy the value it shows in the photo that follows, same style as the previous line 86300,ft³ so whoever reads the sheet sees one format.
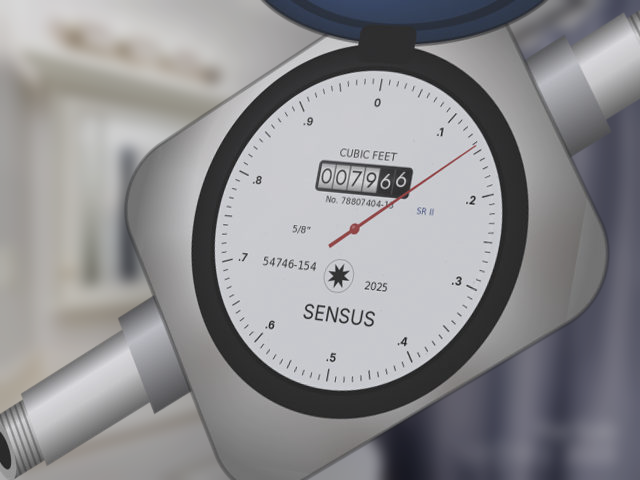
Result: 7966.14,ft³
